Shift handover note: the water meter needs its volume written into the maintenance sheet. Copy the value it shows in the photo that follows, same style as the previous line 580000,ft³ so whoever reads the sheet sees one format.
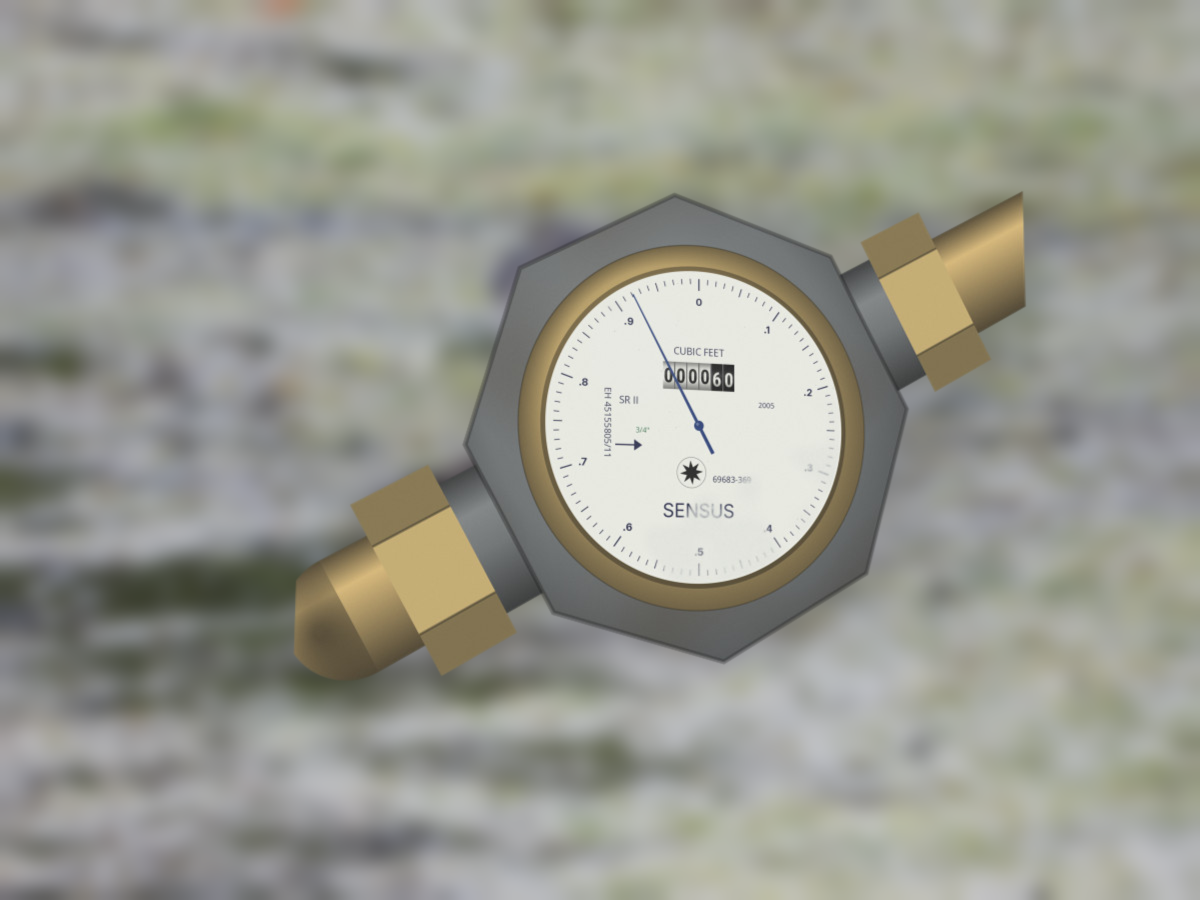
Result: 59.92,ft³
